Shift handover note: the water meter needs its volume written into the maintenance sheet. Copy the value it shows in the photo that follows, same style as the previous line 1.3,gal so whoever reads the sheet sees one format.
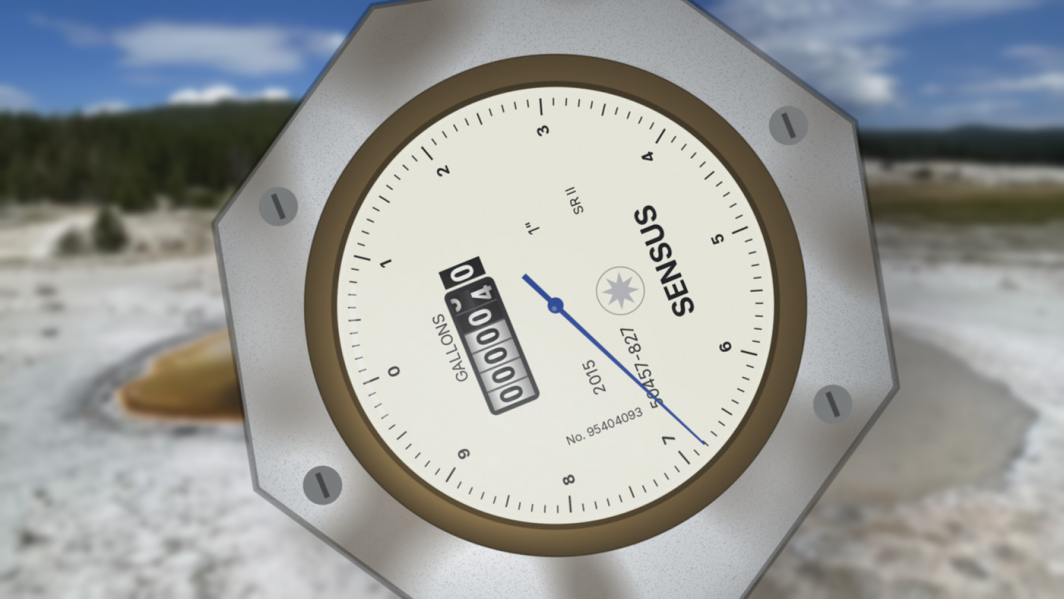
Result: 36.8,gal
